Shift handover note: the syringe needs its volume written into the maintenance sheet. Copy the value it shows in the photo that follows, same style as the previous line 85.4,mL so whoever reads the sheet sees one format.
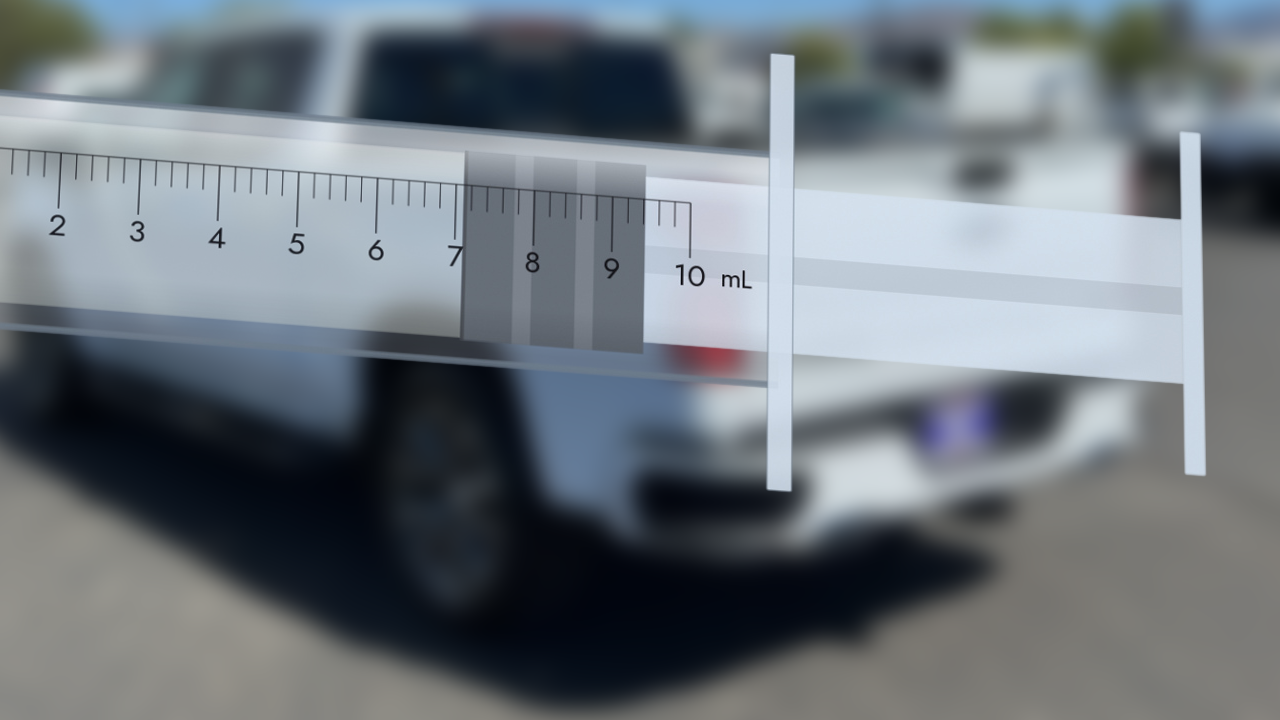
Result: 7.1,mL
